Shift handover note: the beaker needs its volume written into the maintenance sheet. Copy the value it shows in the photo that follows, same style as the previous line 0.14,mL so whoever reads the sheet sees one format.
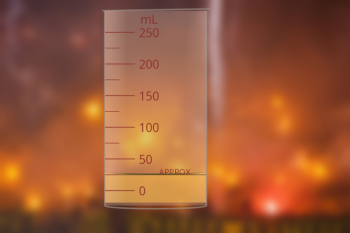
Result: 25,mL
